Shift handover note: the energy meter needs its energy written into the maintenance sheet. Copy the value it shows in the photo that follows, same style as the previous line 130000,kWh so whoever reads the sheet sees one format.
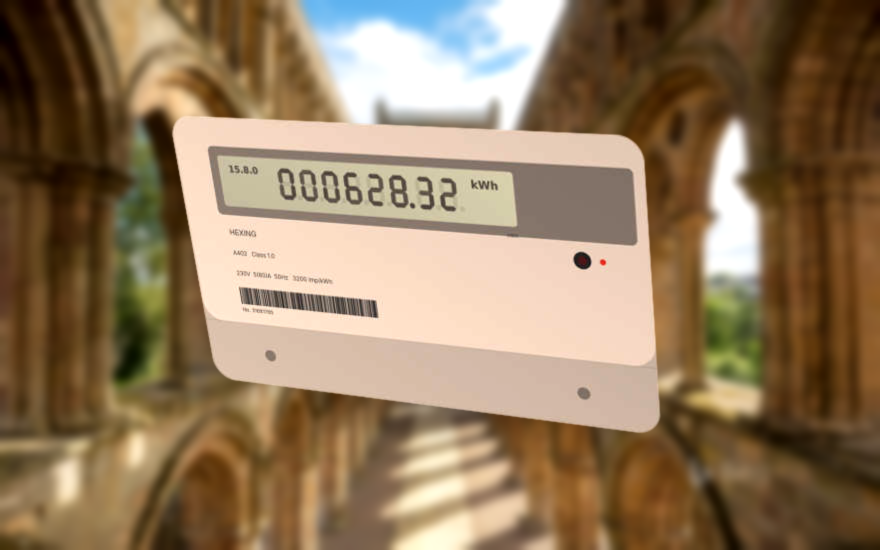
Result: 628.32,kWh
